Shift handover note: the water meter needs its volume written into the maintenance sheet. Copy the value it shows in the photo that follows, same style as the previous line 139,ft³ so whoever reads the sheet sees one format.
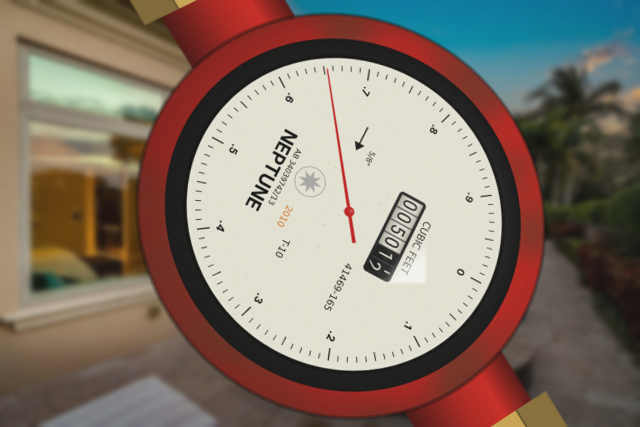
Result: 5011.65,ft³
